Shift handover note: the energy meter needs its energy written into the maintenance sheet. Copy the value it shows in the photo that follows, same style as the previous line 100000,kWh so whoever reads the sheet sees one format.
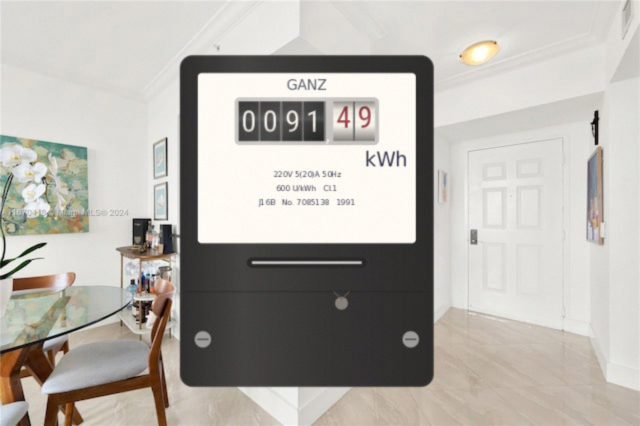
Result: 91.49,kWh
